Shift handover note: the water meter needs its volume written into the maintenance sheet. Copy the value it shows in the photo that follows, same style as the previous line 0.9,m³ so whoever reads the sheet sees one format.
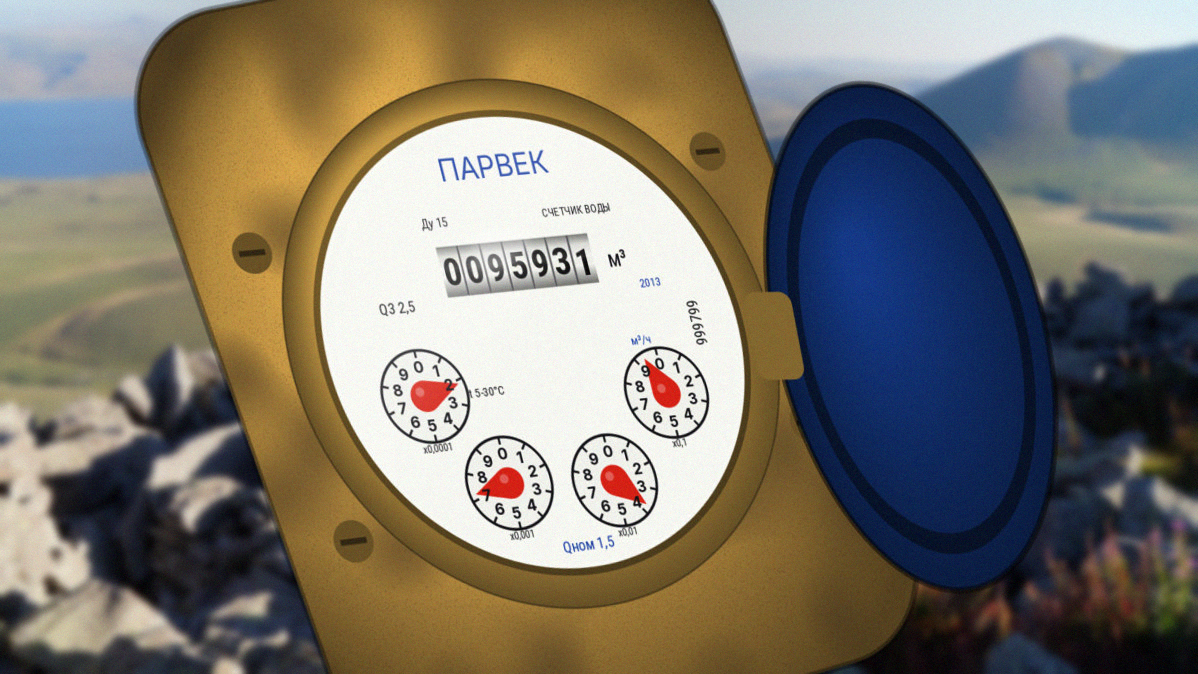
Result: 95930.9372,m³
